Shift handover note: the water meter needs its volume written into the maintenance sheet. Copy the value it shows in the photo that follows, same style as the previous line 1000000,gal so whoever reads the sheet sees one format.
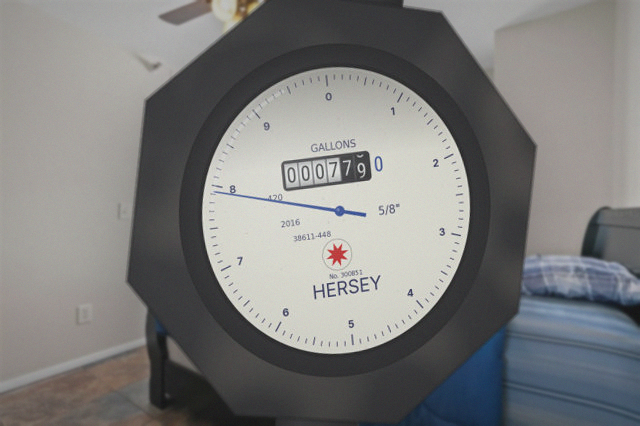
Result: 7787.9,gal
